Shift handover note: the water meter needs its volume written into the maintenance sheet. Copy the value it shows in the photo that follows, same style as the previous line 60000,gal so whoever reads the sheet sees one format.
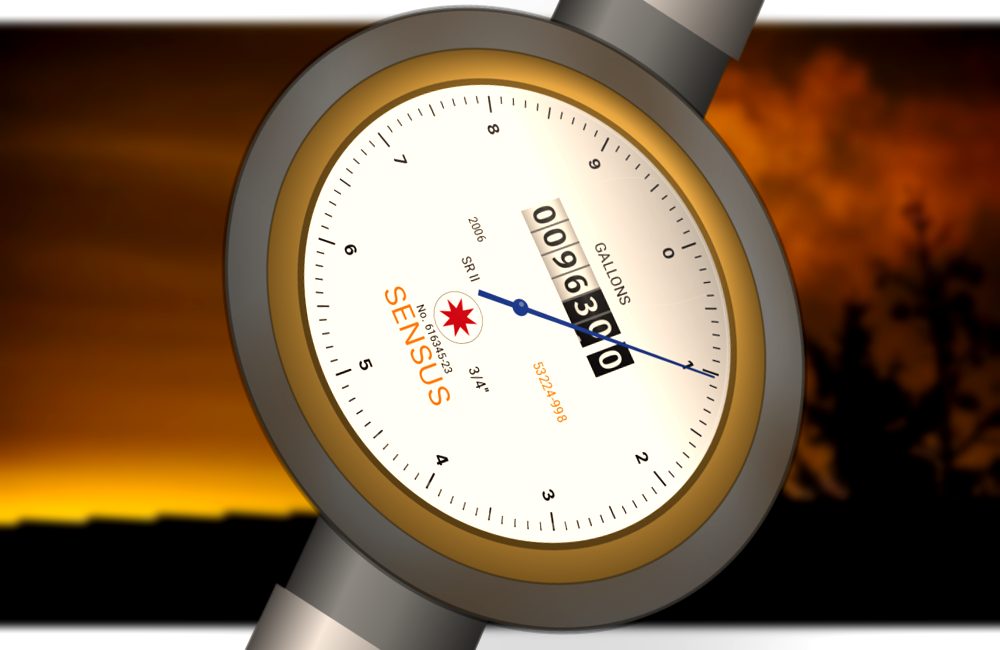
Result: 96301.0,gal
